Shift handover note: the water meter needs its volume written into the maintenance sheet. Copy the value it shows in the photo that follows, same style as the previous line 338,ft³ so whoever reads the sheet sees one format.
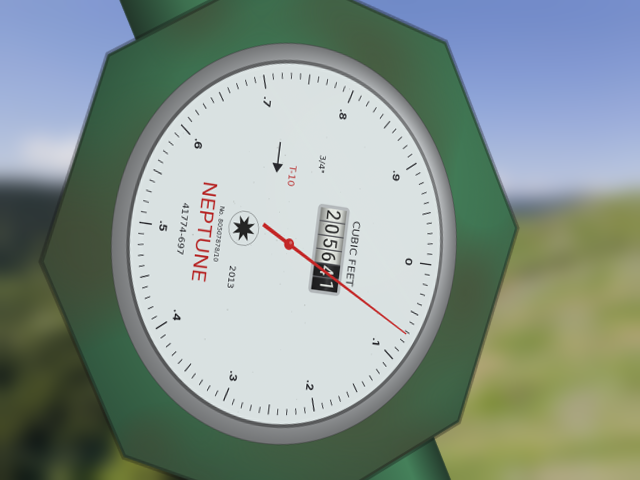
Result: 205641.07,ft³
